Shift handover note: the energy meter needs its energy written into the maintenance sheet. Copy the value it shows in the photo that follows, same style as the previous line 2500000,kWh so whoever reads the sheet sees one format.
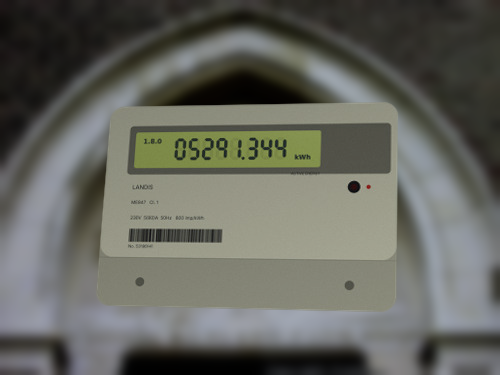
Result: 5291.344,kWh
